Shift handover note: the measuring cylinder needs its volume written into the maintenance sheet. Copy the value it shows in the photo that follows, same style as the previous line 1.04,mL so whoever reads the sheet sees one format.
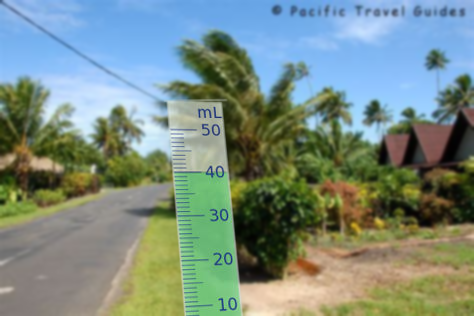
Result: 40,mL
